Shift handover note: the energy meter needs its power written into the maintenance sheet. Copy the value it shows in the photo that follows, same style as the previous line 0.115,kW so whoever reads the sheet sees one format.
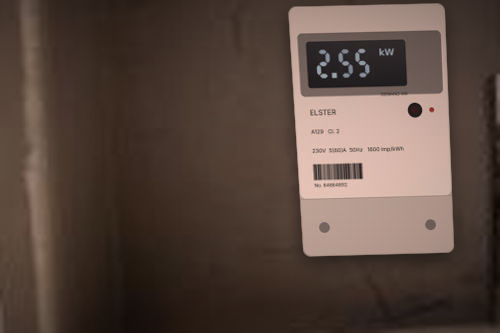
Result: 2.55,kW
